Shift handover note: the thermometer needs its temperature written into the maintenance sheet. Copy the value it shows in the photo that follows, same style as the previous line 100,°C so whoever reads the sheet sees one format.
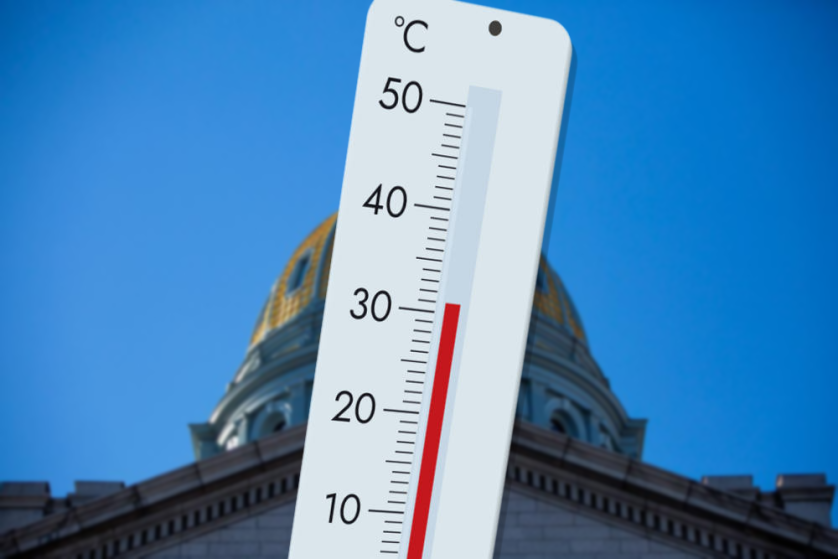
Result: 31,°C
